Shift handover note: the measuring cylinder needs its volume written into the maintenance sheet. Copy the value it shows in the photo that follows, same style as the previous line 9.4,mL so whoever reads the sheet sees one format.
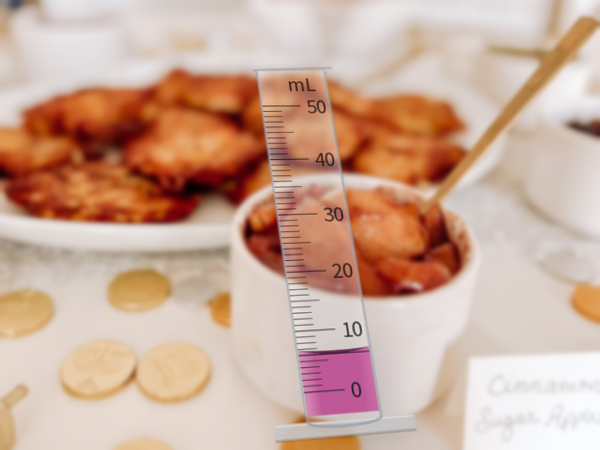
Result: 6,mL
